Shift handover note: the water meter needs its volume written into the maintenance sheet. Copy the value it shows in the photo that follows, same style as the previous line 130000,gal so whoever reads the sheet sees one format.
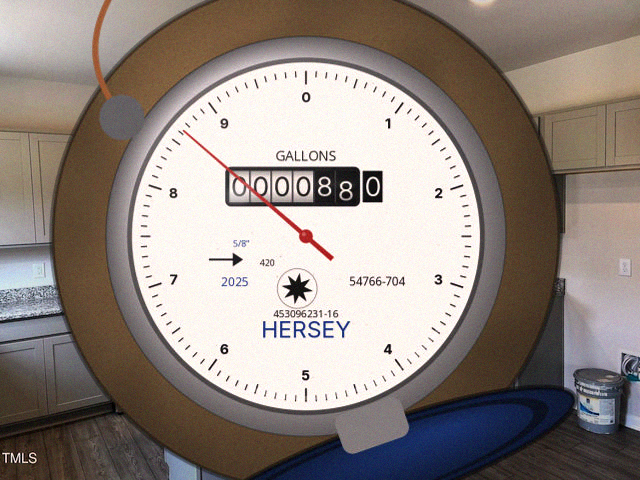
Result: 878.6,gal
